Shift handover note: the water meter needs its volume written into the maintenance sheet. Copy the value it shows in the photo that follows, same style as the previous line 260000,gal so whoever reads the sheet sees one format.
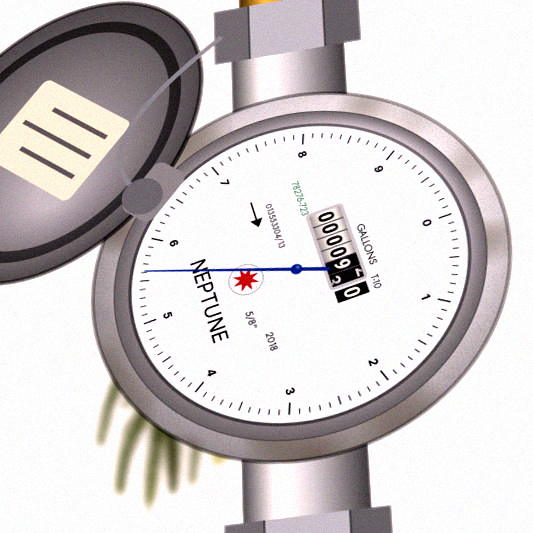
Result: 925.6,gal
